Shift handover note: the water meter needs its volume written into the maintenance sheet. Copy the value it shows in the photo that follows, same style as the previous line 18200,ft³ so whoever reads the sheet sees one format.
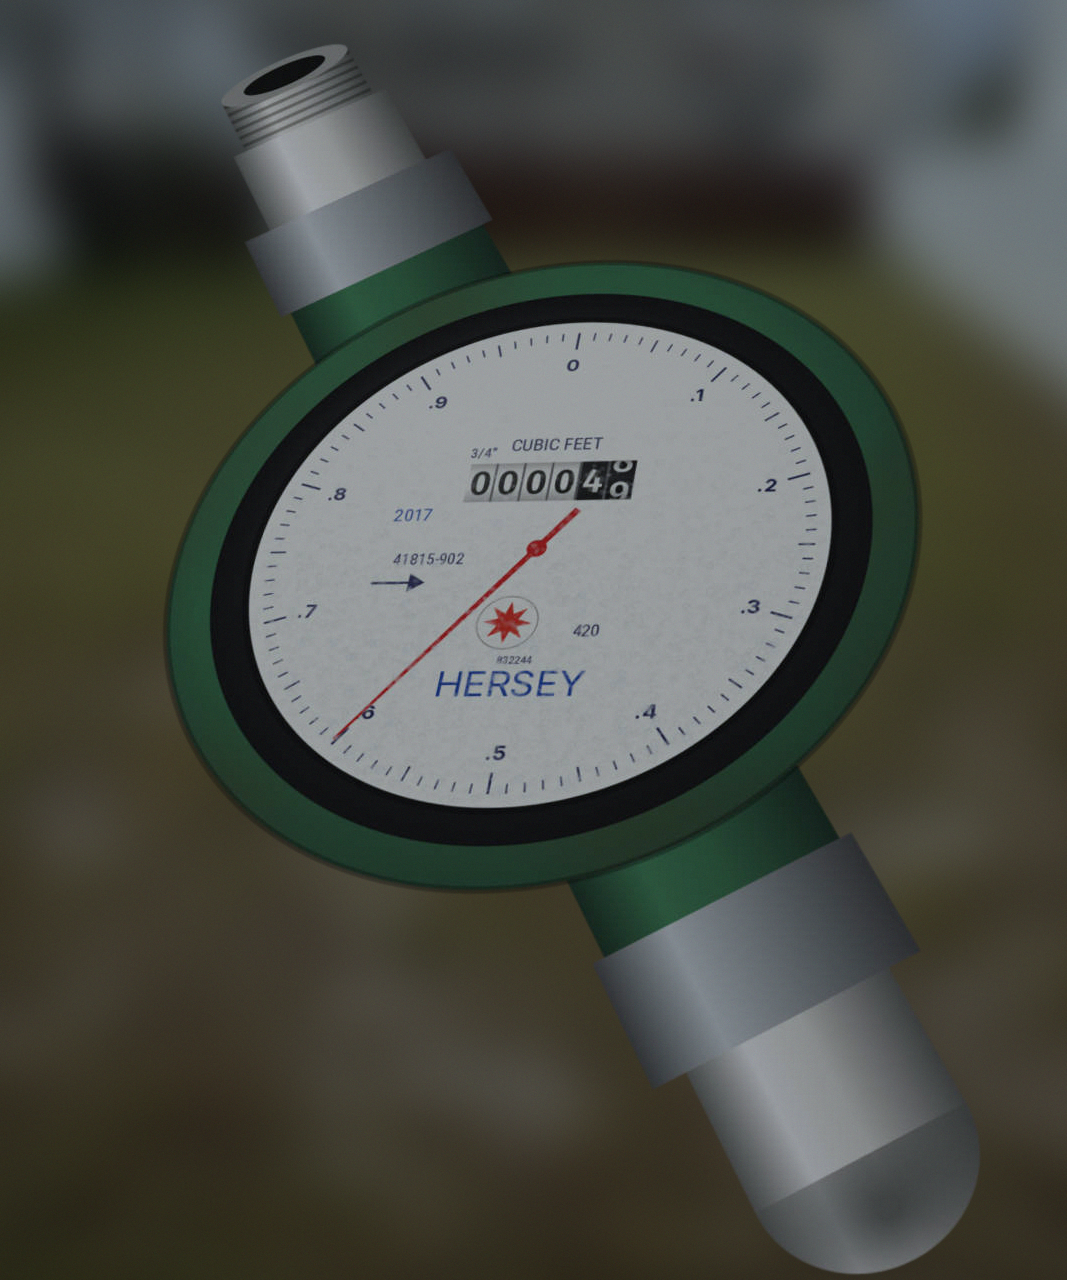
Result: 48.60,ft³
